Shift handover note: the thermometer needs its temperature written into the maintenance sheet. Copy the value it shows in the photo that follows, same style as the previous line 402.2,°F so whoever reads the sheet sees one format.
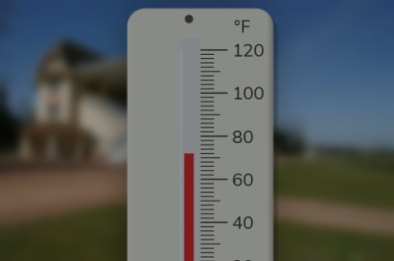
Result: 72,°F
